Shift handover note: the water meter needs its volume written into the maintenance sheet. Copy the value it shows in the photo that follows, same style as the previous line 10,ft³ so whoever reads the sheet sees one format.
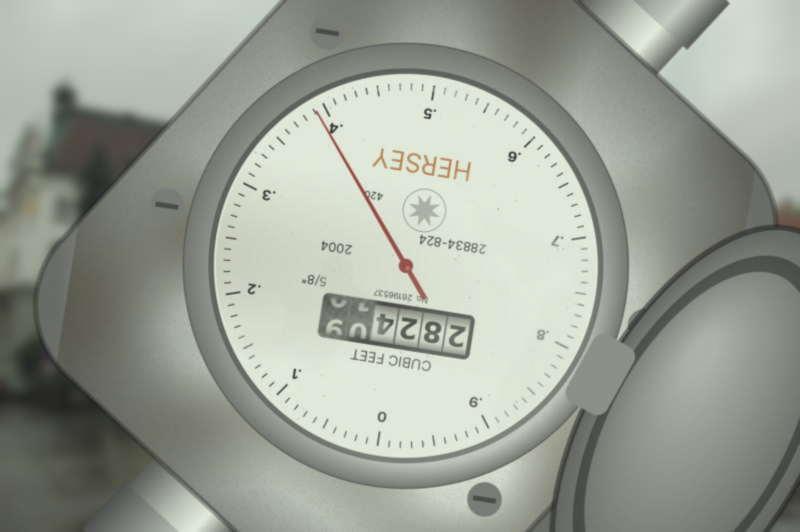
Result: 282409.39,ft³
